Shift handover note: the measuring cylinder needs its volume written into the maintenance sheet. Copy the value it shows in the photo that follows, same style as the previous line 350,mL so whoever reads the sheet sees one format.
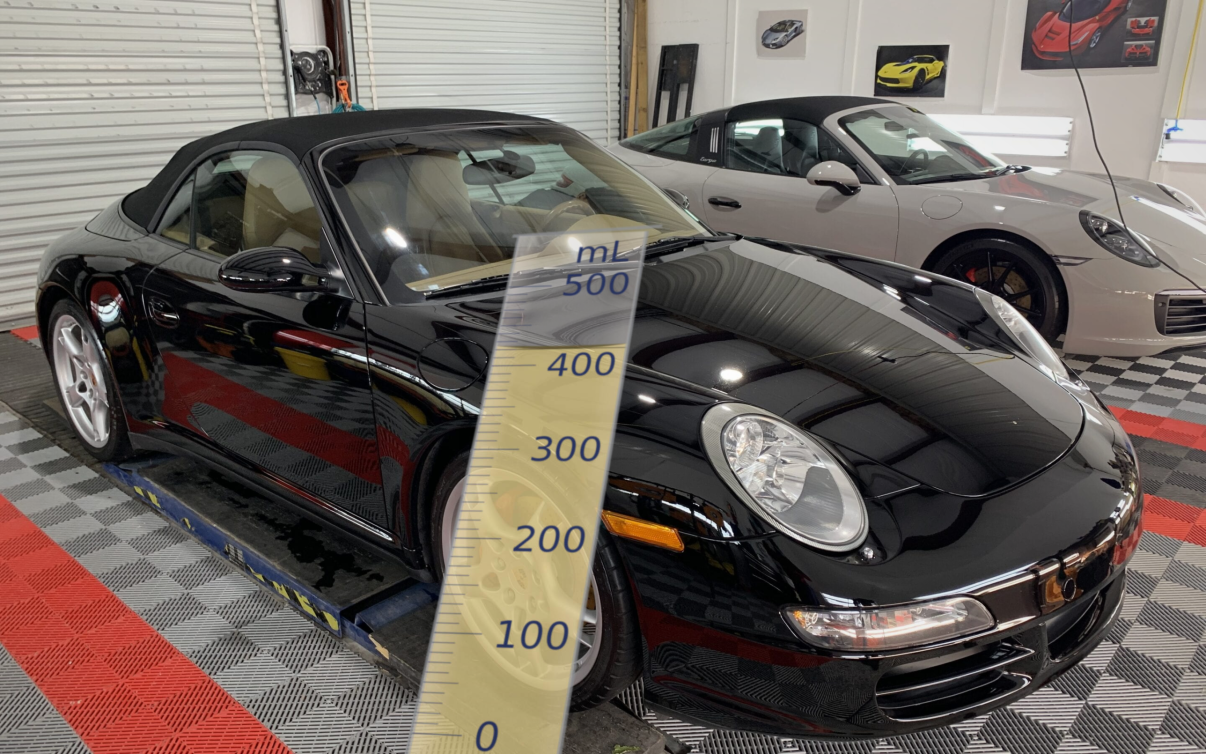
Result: 420,mL
